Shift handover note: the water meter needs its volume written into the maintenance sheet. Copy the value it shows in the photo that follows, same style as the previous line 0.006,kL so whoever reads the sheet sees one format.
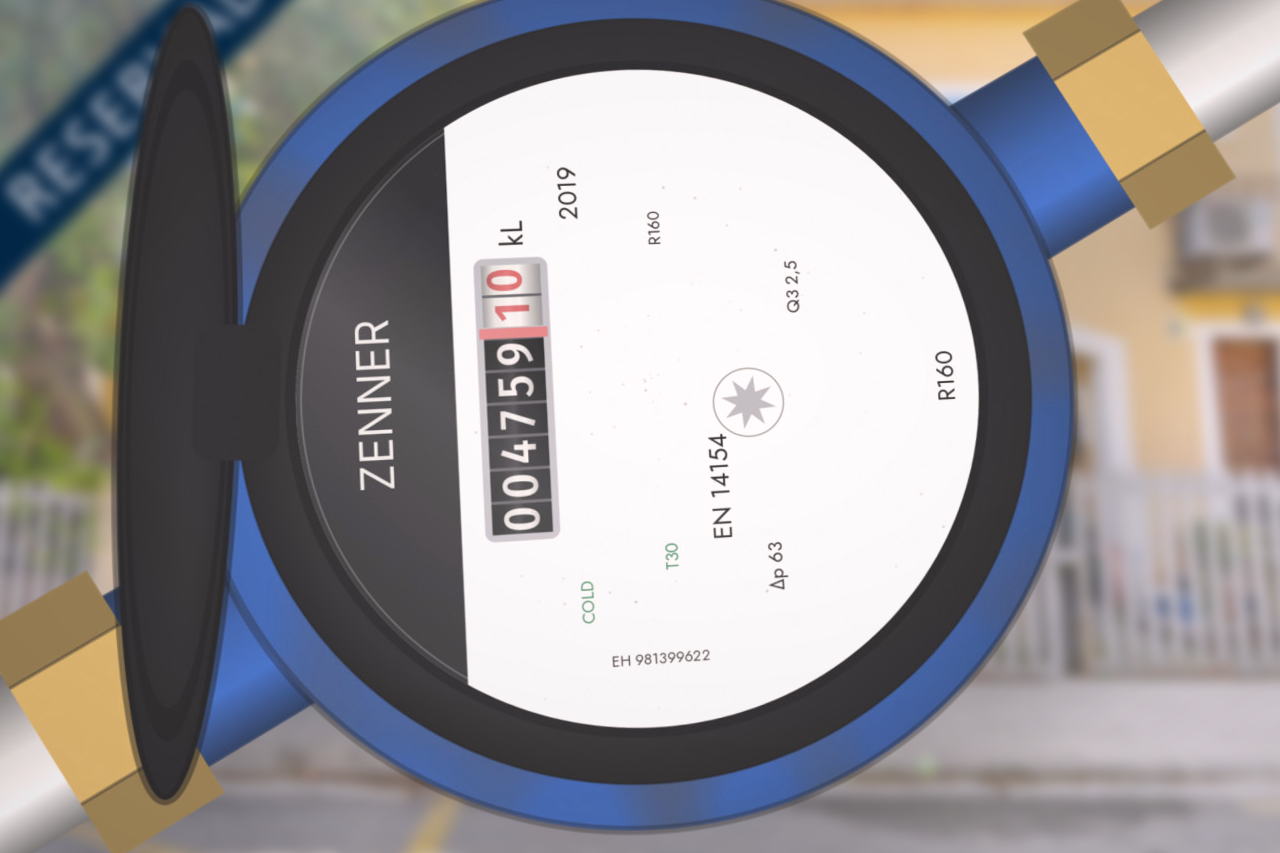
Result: 4759.10,kL
